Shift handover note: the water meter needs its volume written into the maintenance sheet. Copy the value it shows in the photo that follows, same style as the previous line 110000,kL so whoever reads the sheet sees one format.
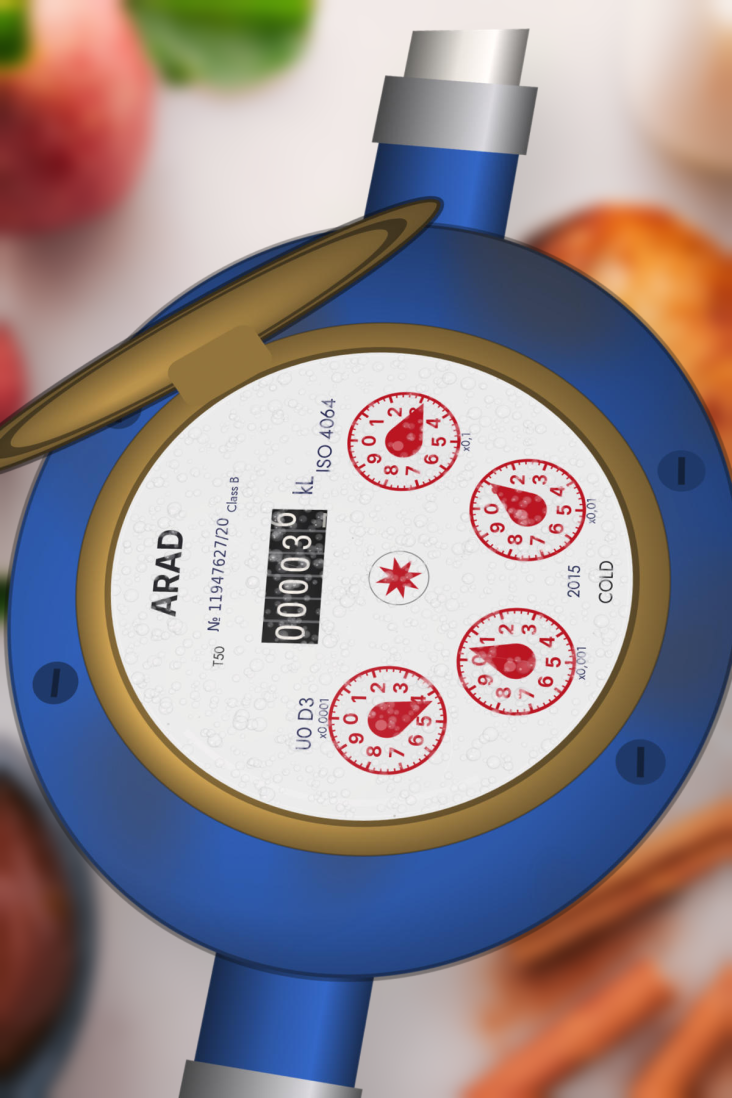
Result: 36.3104,kL
